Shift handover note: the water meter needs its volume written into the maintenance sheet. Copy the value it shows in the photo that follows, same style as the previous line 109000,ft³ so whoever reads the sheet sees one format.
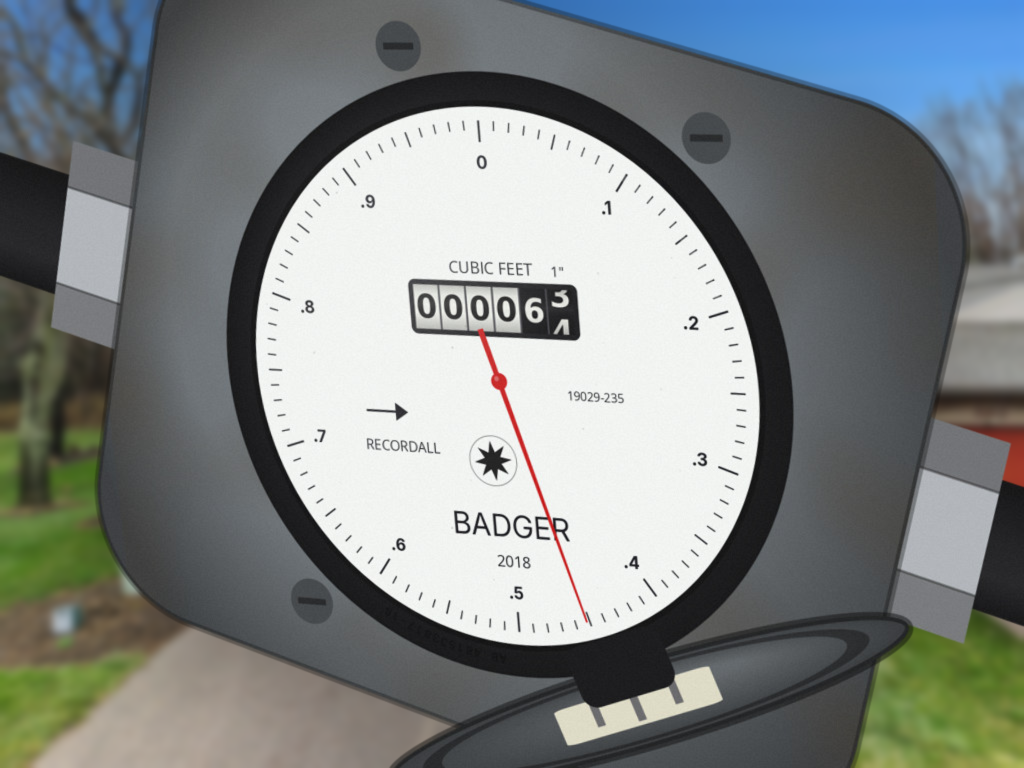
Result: 63.45,ft³
